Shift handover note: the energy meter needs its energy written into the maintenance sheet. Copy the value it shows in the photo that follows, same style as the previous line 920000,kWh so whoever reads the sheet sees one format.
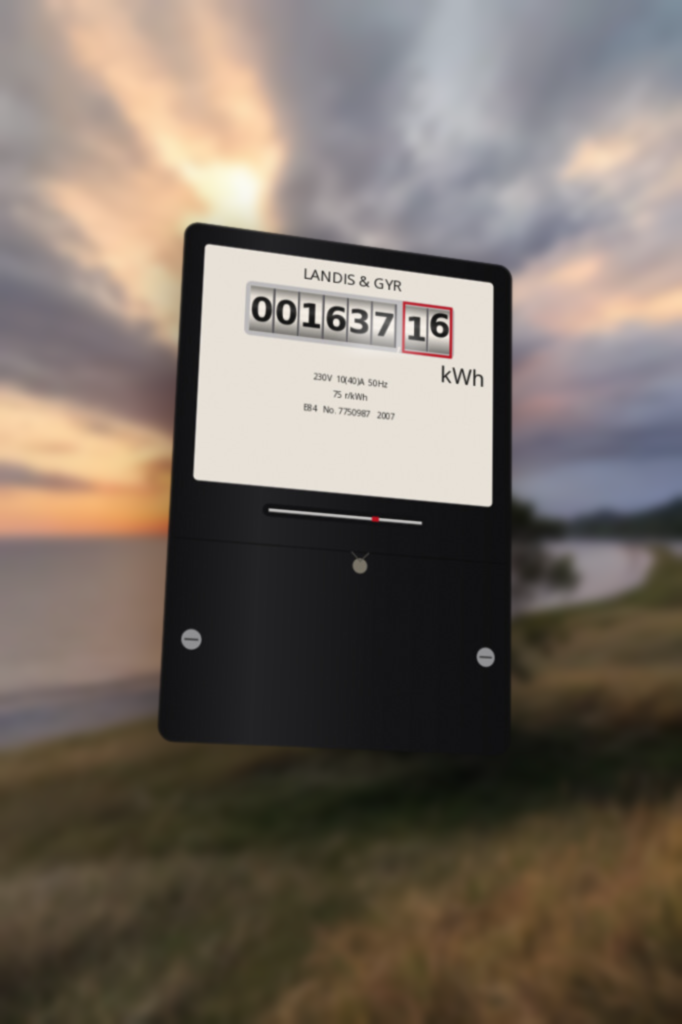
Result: 1637.16,kWh
